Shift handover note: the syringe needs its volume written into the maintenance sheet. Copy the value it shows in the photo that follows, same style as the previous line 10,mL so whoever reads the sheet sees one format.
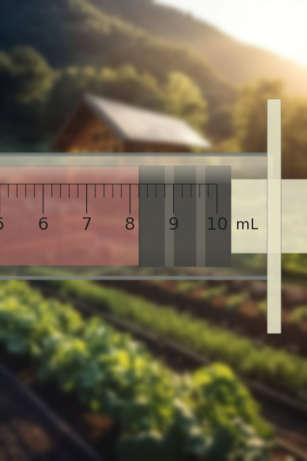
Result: 8.2,mL
